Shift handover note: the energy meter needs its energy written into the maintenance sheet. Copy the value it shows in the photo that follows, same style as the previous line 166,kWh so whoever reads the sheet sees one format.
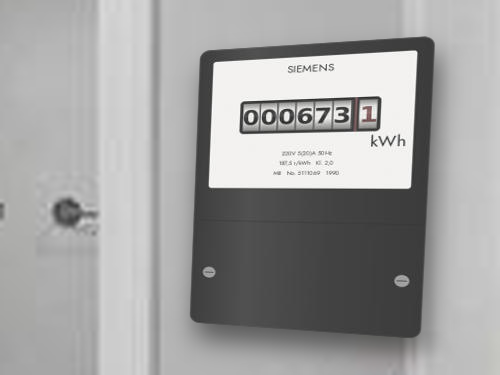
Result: 673.1,kWh
